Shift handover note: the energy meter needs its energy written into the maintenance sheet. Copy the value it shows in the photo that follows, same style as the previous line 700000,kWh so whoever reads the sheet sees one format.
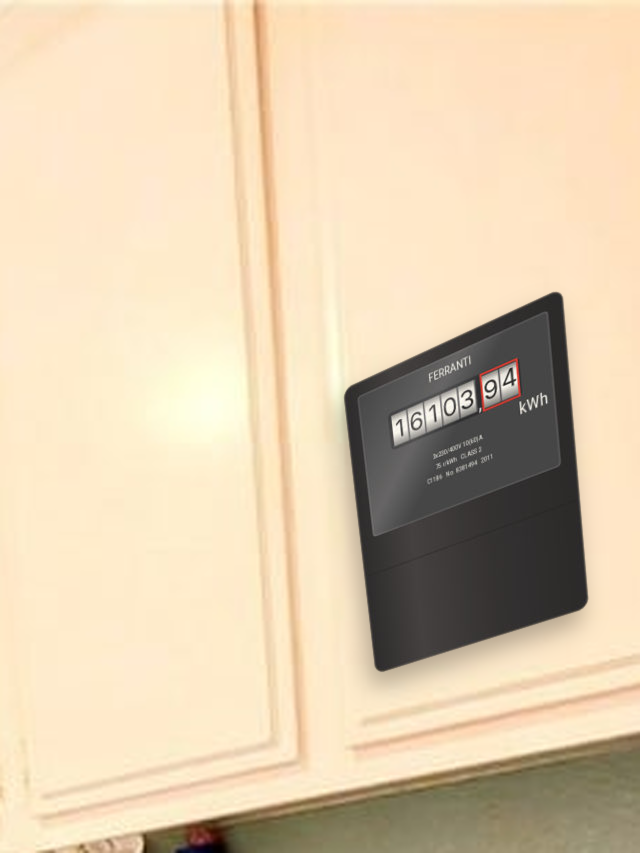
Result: 16103.94,kWh
